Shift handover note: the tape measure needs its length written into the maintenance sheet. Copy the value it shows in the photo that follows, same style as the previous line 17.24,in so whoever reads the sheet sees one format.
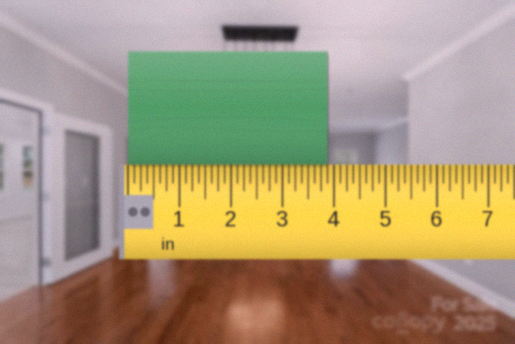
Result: 3.875,in
